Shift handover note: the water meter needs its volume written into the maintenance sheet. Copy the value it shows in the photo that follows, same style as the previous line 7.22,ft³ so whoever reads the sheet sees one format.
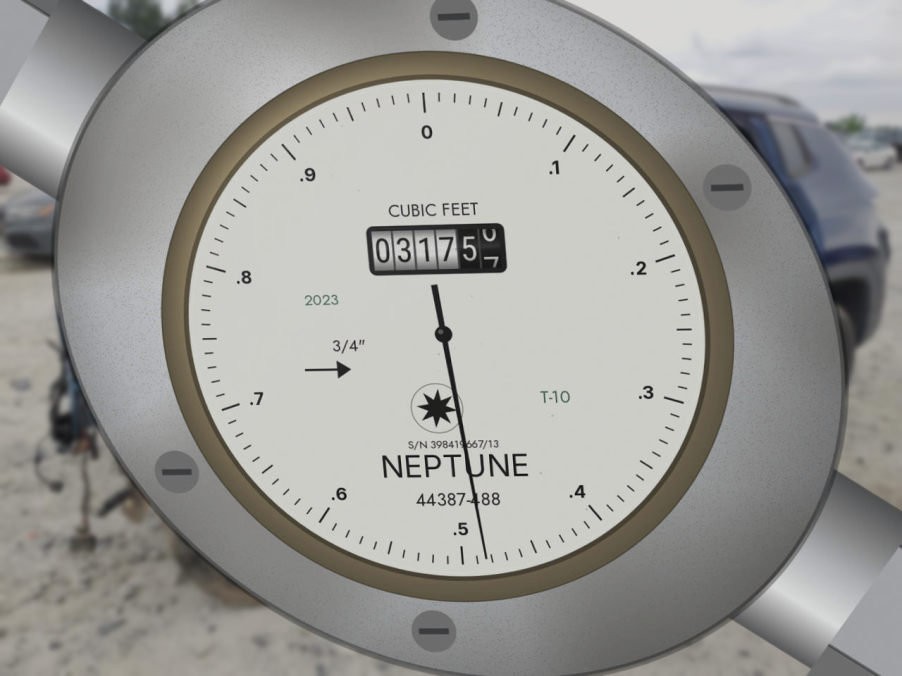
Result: 31756.48,ft³
